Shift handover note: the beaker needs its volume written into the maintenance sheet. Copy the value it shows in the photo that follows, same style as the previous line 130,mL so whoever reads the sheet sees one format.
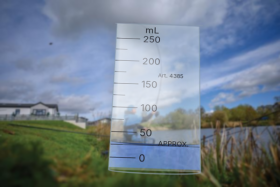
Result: 25,mL
